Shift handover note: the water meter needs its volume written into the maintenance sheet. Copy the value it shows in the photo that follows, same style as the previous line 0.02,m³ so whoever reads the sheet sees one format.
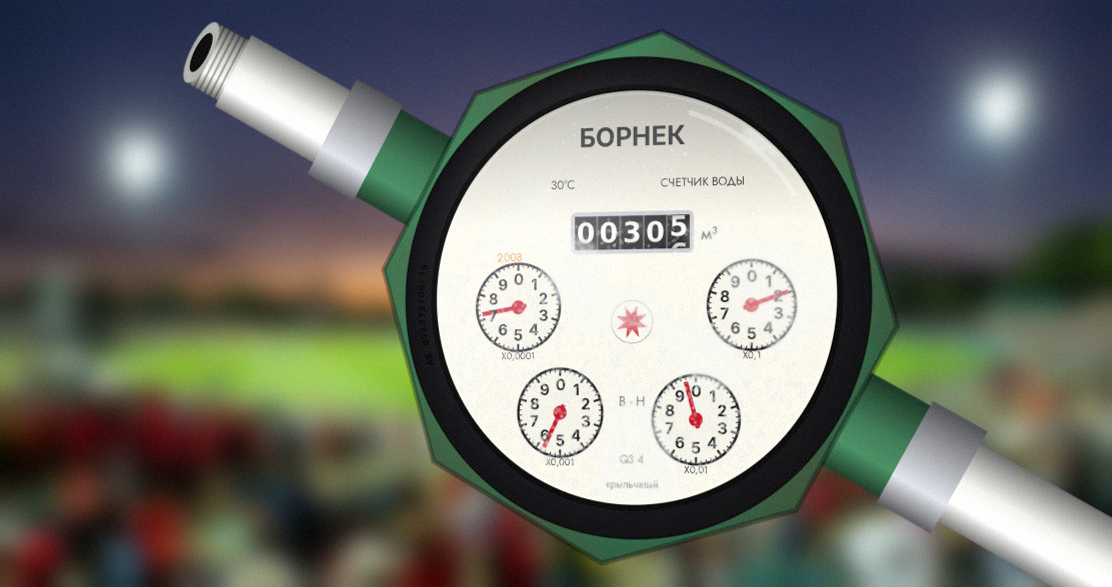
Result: 305.1957,m³
